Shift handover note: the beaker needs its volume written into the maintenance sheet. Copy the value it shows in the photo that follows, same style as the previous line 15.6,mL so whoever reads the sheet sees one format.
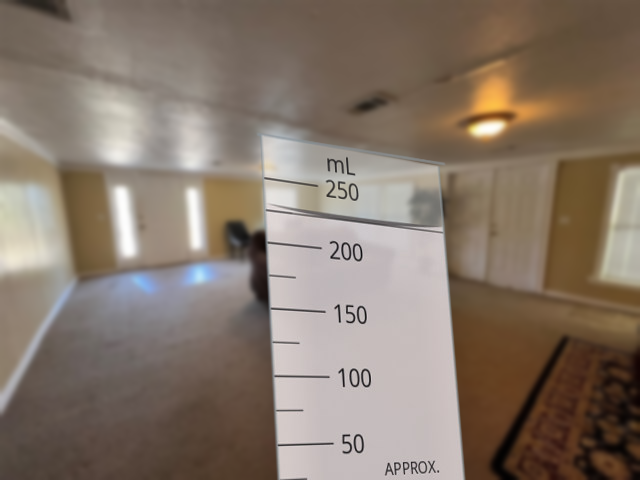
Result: 225,mL
